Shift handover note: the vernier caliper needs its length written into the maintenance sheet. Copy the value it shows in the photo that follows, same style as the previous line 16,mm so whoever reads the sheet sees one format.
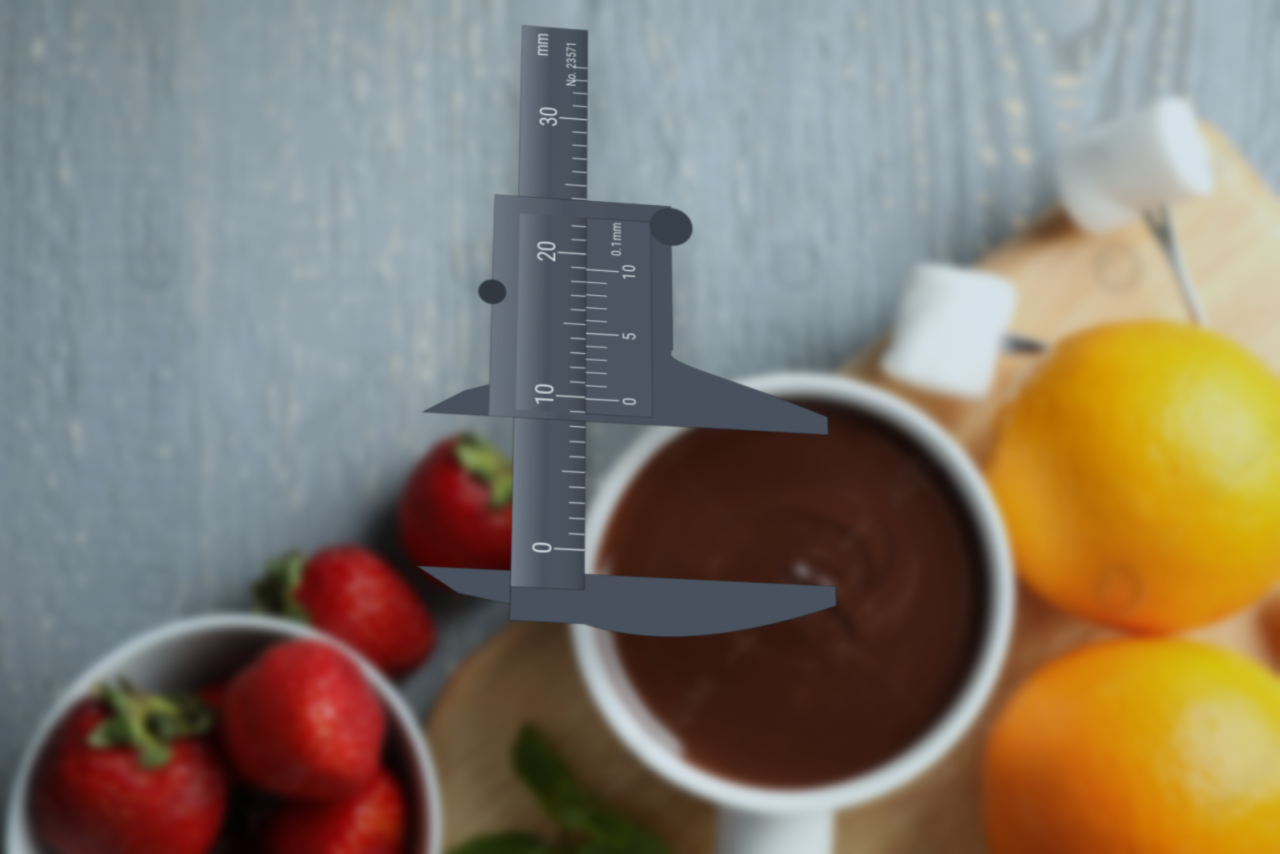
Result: 9.9,mm
